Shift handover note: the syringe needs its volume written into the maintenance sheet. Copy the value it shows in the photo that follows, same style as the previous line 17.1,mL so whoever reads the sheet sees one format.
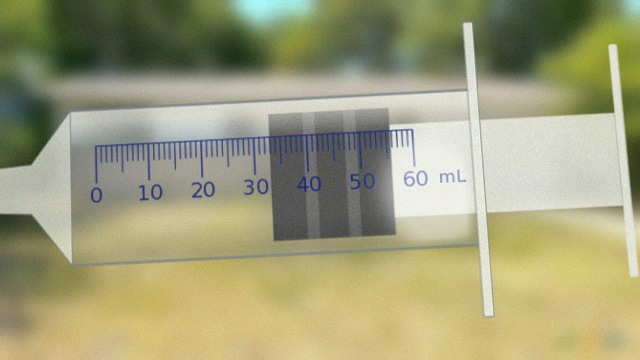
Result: 33,mL
